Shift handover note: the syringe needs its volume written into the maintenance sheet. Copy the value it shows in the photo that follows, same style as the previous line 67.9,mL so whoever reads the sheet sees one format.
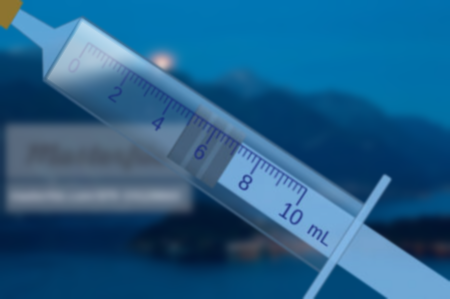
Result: 5,mL
